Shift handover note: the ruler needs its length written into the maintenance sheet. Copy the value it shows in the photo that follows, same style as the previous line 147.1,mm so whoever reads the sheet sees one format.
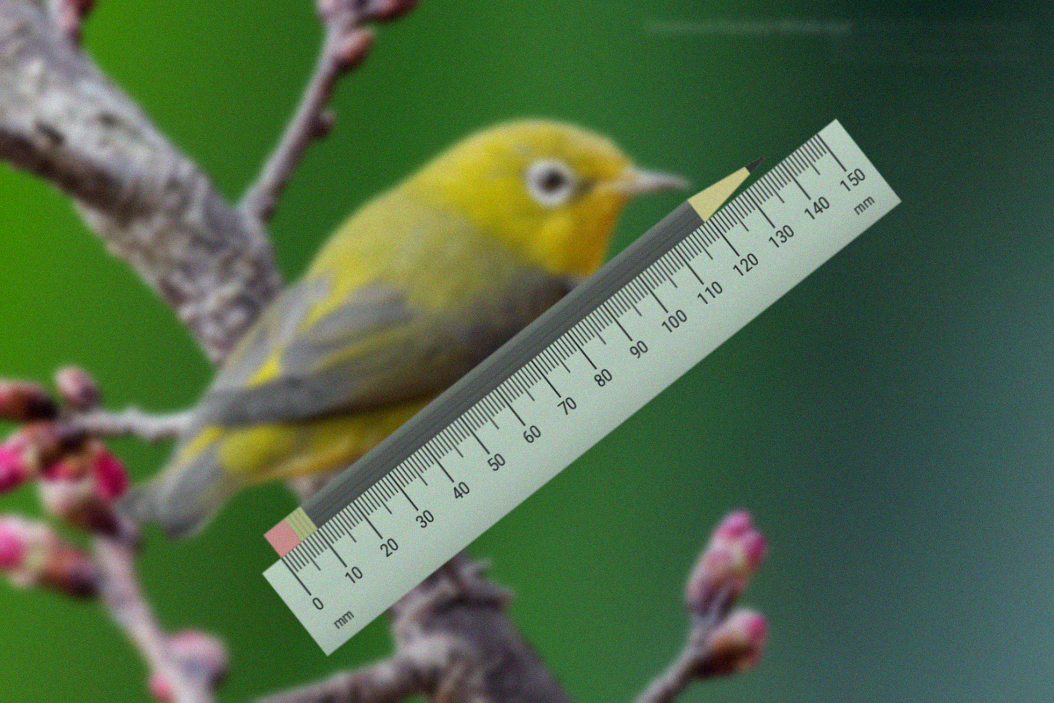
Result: 138,mm
